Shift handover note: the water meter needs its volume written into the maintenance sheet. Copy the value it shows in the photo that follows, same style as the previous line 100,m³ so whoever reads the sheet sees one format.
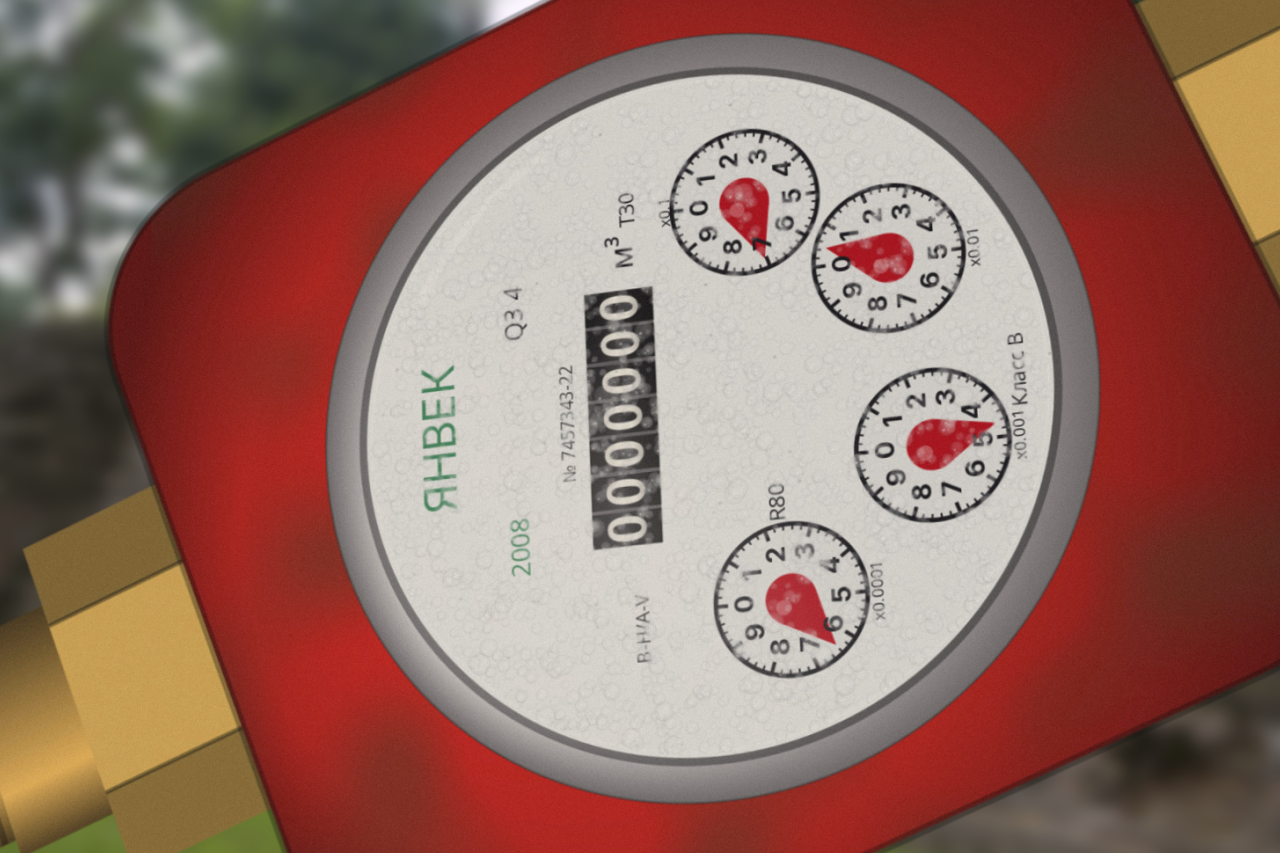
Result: 0.7046,m³
